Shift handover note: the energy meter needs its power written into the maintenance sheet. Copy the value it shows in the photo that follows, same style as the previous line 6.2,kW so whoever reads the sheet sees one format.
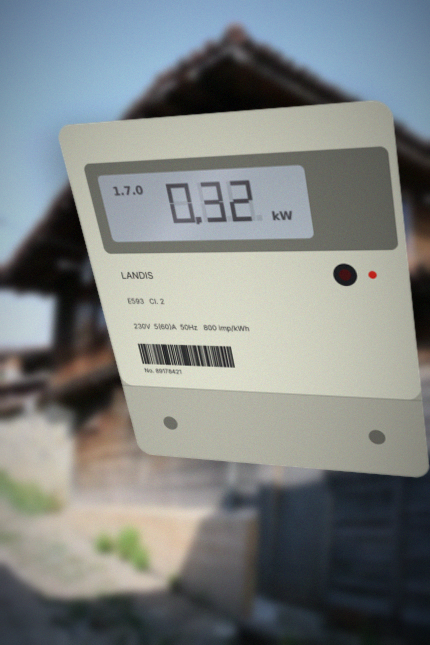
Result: 0.32,kW
